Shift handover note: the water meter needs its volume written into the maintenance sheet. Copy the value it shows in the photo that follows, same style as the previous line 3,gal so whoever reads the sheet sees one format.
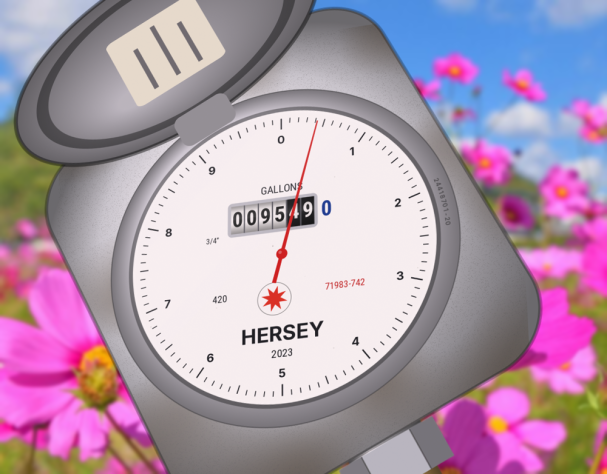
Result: 95490.4,gal
